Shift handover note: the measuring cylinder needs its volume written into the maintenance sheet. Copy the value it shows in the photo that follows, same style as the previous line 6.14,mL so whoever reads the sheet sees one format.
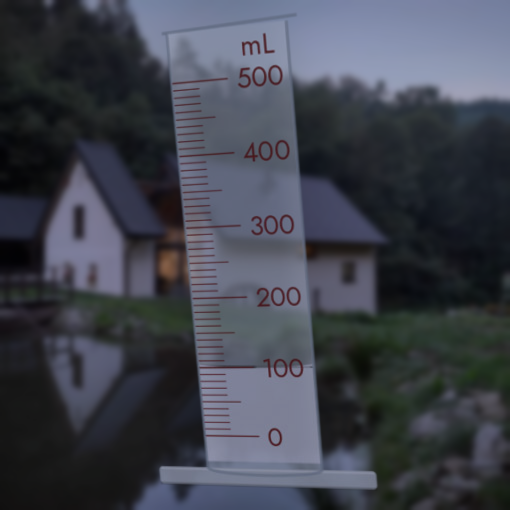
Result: 100,mL
